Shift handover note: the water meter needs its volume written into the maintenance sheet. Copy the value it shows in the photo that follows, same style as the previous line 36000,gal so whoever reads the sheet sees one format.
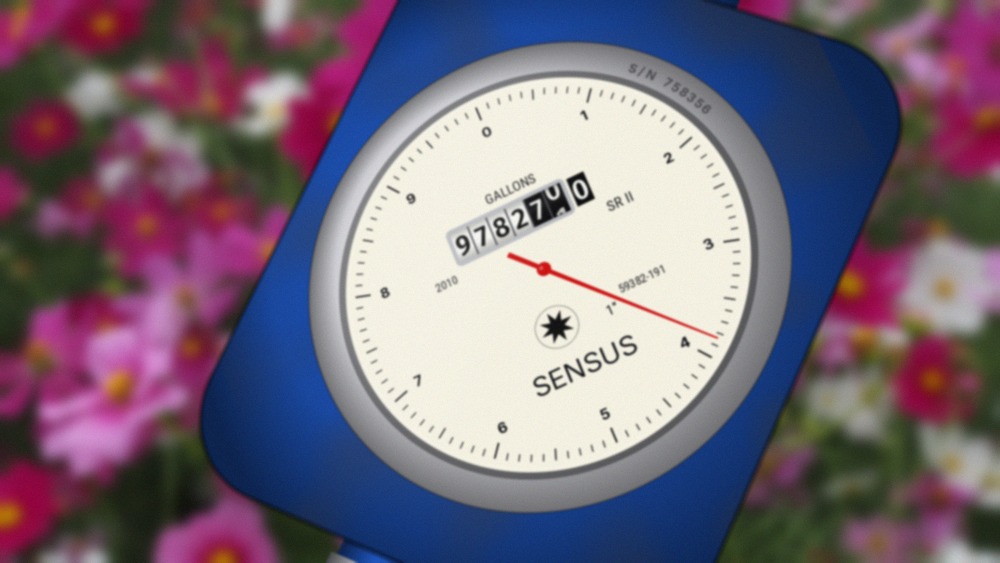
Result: 9782703.8,gal
